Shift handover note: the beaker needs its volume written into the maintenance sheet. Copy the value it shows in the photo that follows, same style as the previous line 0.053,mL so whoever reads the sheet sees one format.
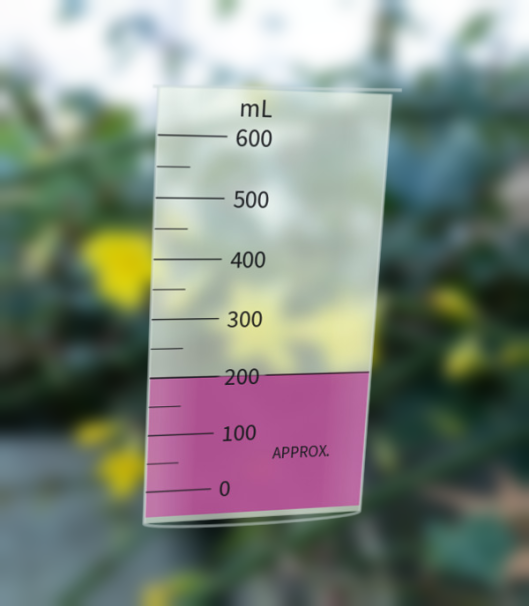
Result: 200,mL
